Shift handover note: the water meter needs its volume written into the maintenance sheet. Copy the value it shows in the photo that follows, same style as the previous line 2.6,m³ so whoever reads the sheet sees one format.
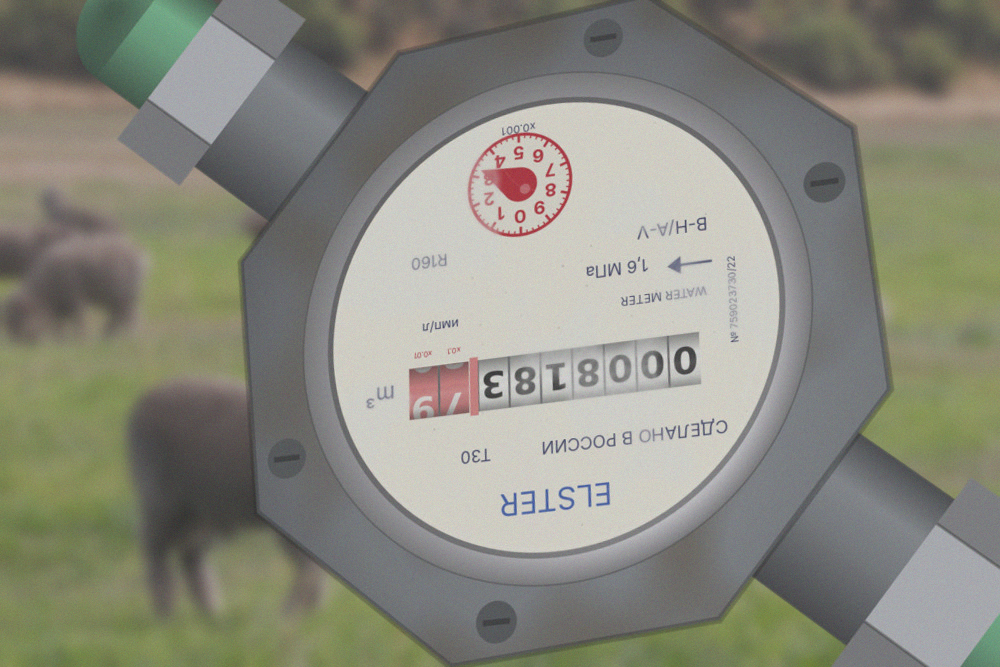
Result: 8183.793,m³
